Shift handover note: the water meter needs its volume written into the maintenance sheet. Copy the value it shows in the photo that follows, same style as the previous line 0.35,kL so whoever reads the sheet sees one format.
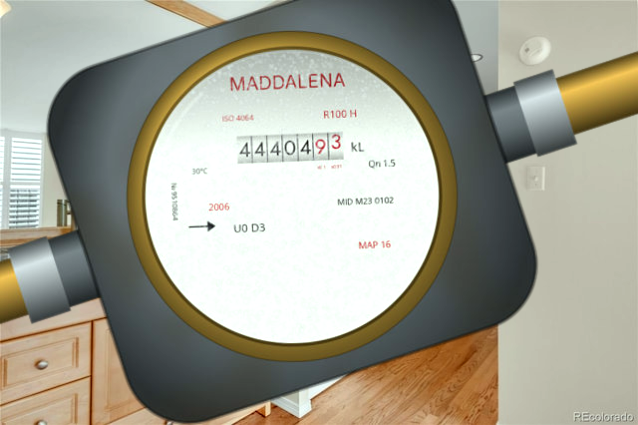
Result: 44404.93,kL
